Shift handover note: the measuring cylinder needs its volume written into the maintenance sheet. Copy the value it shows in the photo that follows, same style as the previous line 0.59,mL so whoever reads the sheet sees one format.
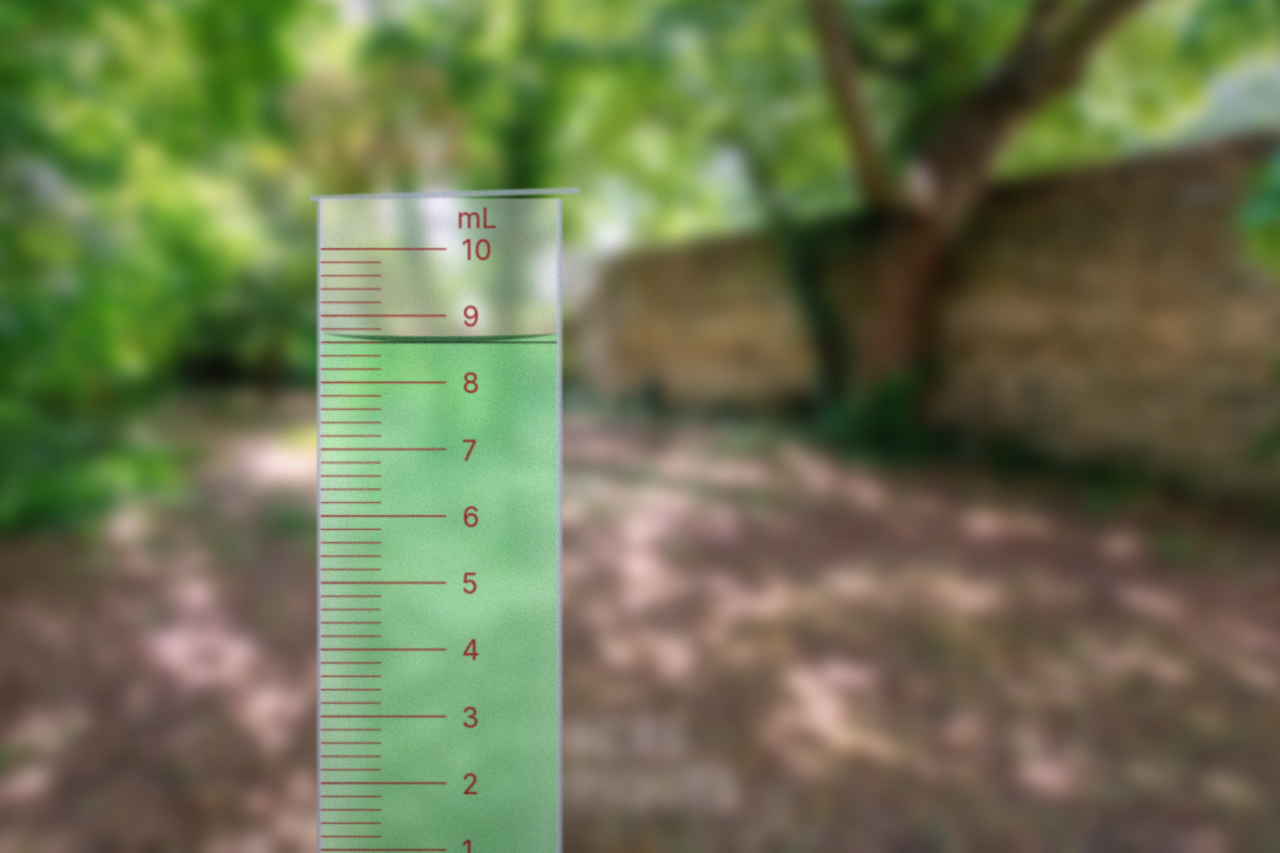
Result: 8.6,mL
